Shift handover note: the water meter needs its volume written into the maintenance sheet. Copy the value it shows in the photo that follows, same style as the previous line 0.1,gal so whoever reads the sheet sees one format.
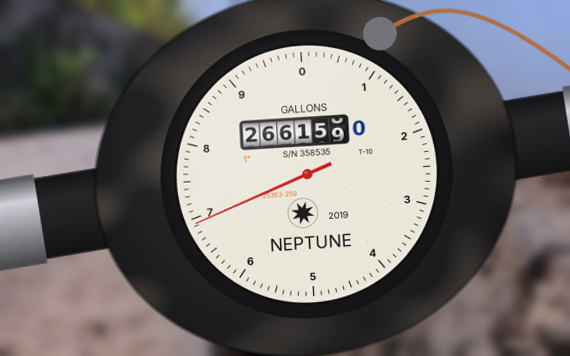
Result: 2661586.9,gal
